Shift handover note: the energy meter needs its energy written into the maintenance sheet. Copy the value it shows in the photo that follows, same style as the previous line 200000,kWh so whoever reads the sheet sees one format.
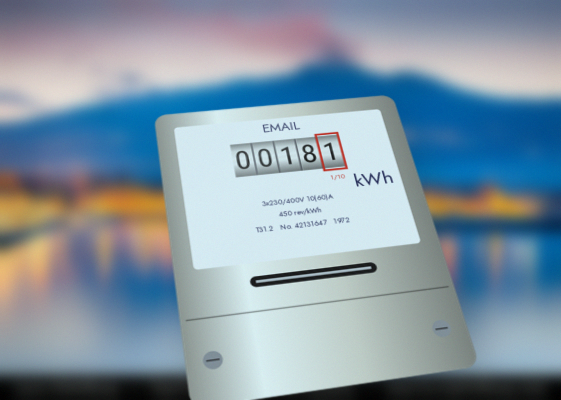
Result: 18.1,kWh
